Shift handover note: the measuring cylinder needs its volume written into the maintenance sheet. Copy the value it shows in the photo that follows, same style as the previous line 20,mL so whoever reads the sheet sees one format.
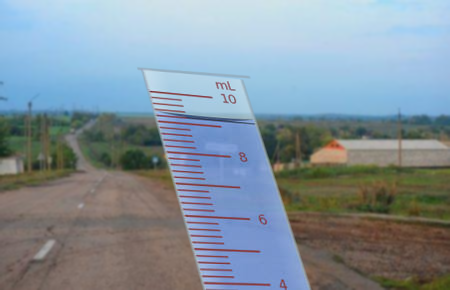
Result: 9.2,mL
